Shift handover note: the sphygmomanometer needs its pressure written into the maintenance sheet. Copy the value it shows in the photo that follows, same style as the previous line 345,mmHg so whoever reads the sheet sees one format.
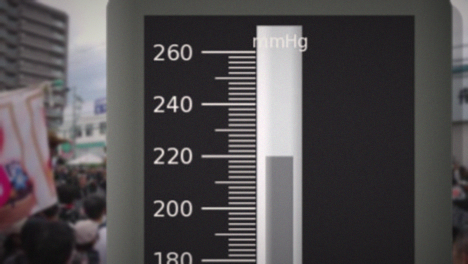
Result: 220,mmHg
